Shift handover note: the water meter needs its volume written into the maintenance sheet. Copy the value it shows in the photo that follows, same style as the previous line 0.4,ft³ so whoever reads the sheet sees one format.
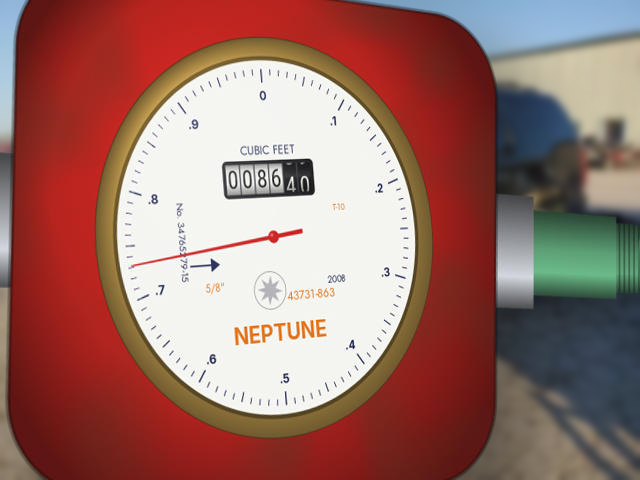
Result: 8639.73,ft³
